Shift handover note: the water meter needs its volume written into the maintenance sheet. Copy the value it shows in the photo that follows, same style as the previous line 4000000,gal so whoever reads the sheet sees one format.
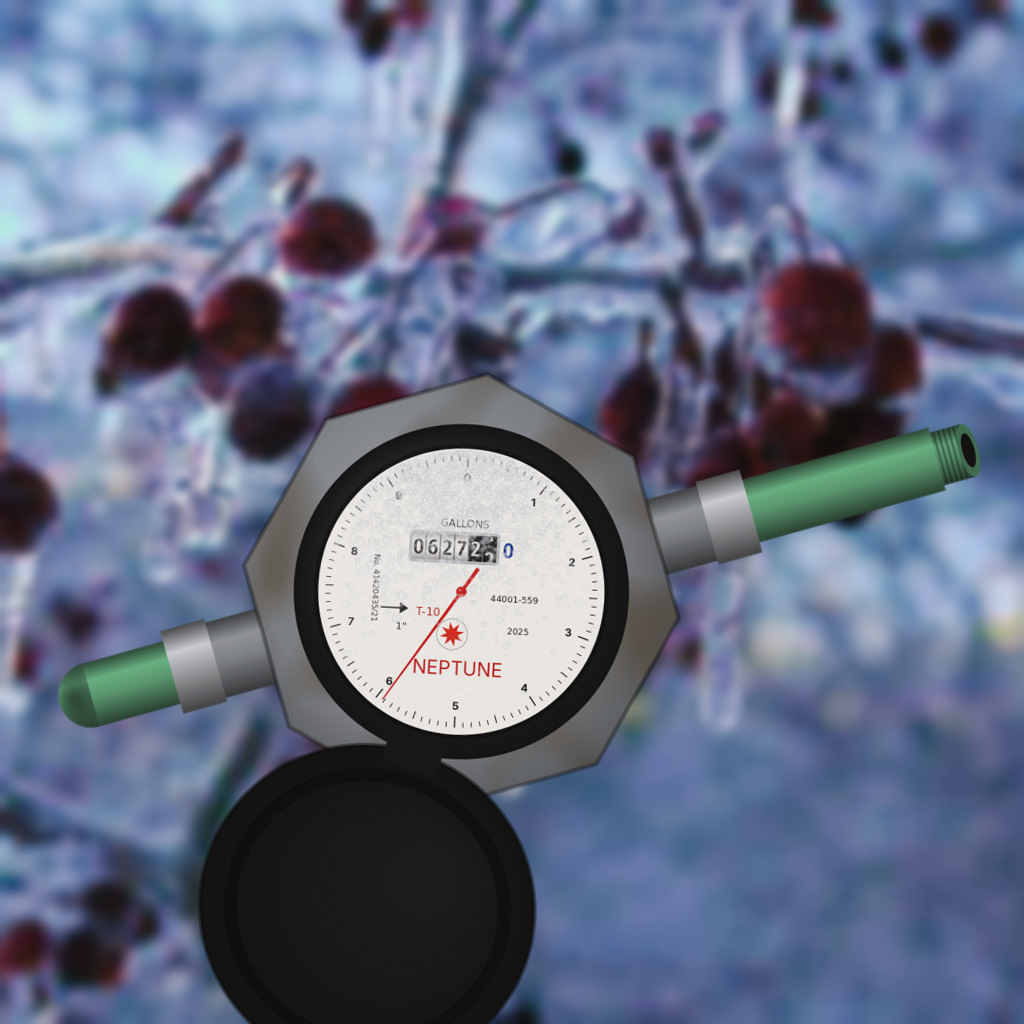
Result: 627215.9,gal
